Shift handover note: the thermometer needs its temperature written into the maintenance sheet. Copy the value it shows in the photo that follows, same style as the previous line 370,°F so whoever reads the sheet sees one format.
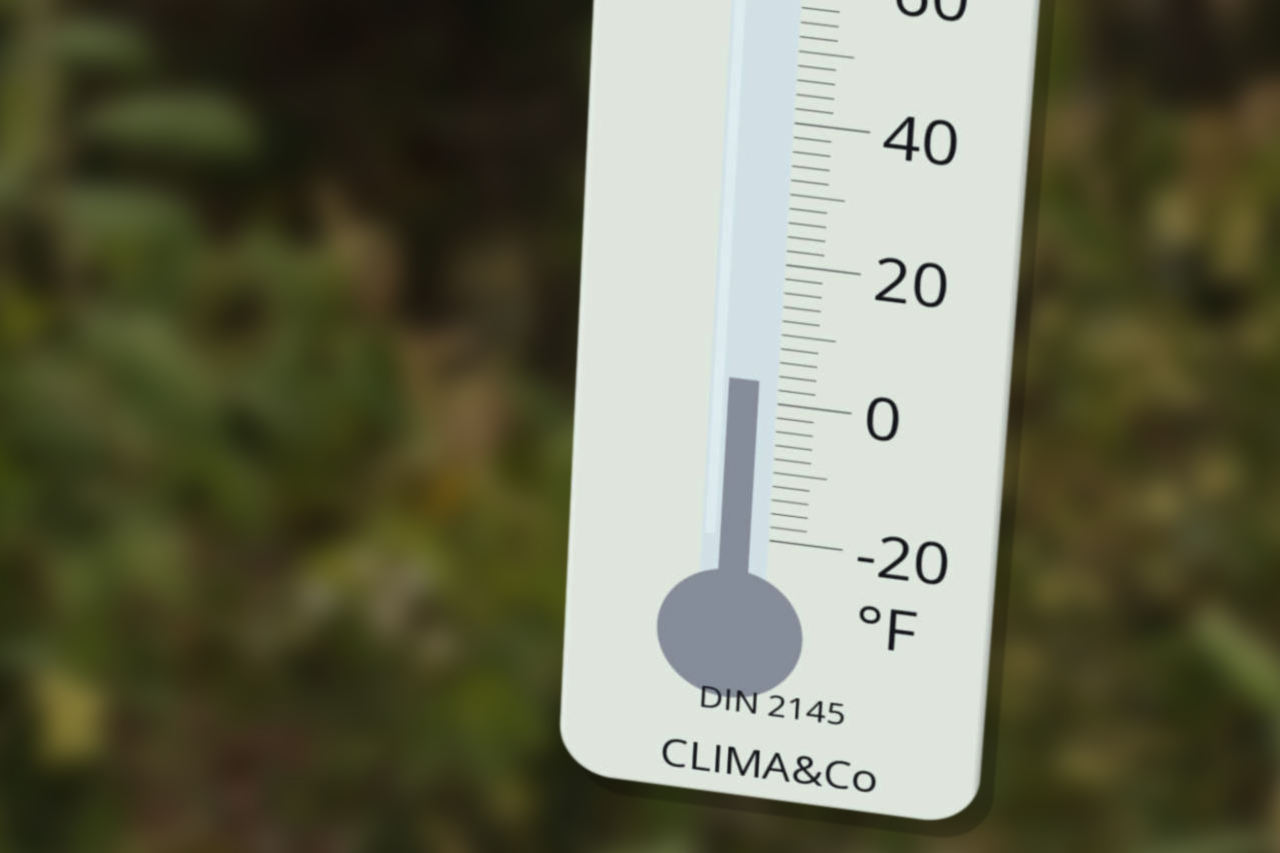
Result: 3,°F
